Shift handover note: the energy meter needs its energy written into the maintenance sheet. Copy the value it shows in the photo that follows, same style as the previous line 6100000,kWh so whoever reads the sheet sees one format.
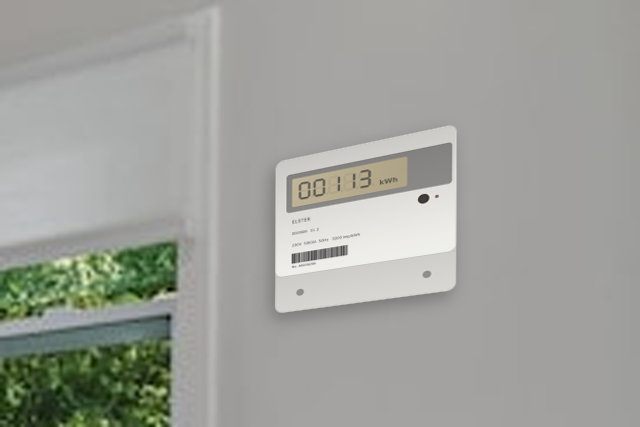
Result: 113,kWh
